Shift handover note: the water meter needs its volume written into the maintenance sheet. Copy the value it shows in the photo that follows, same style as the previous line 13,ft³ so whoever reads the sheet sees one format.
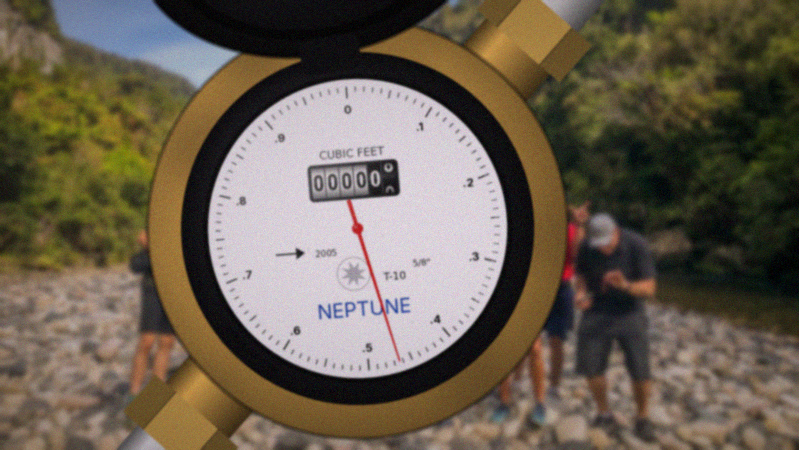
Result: 8.46,ft³
